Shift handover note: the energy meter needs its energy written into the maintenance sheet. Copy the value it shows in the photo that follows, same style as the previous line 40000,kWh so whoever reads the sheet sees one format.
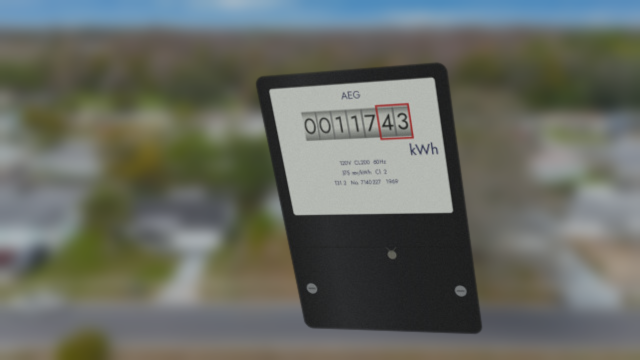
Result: 117.43,kWh
